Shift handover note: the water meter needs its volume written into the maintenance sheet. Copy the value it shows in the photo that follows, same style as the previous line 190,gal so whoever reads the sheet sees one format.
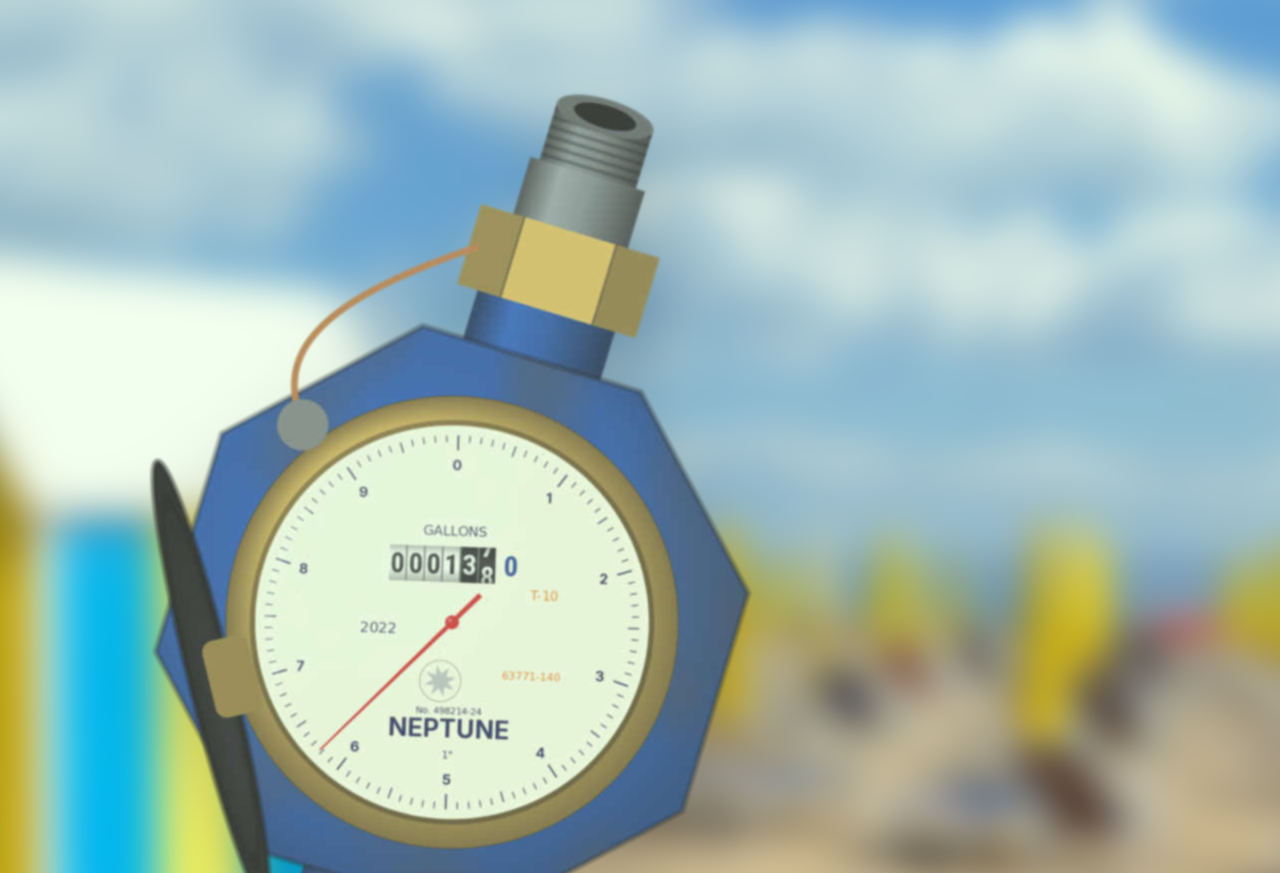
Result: 1376.2,gal
